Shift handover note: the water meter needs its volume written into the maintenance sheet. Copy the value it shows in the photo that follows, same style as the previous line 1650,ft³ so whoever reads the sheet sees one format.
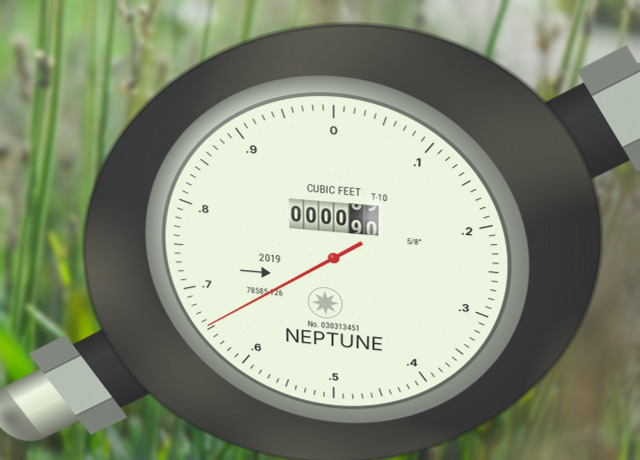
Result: 89.65,ft³
